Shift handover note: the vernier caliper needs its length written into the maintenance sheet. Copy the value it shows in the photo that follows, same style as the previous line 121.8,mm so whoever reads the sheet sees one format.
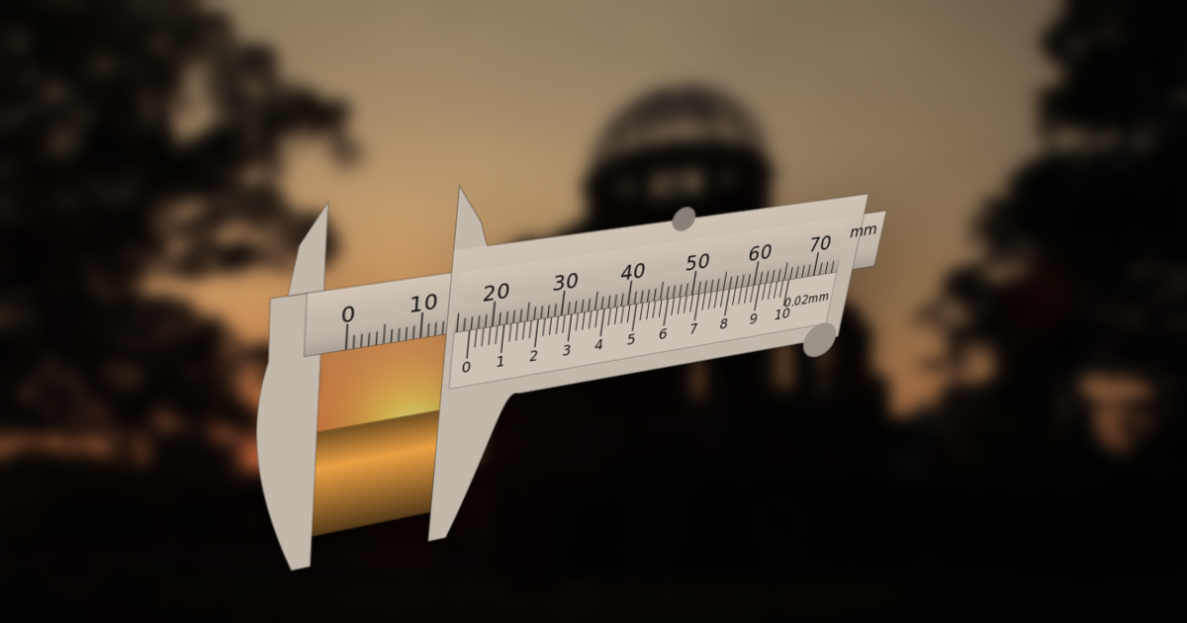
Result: 16.8,mm
